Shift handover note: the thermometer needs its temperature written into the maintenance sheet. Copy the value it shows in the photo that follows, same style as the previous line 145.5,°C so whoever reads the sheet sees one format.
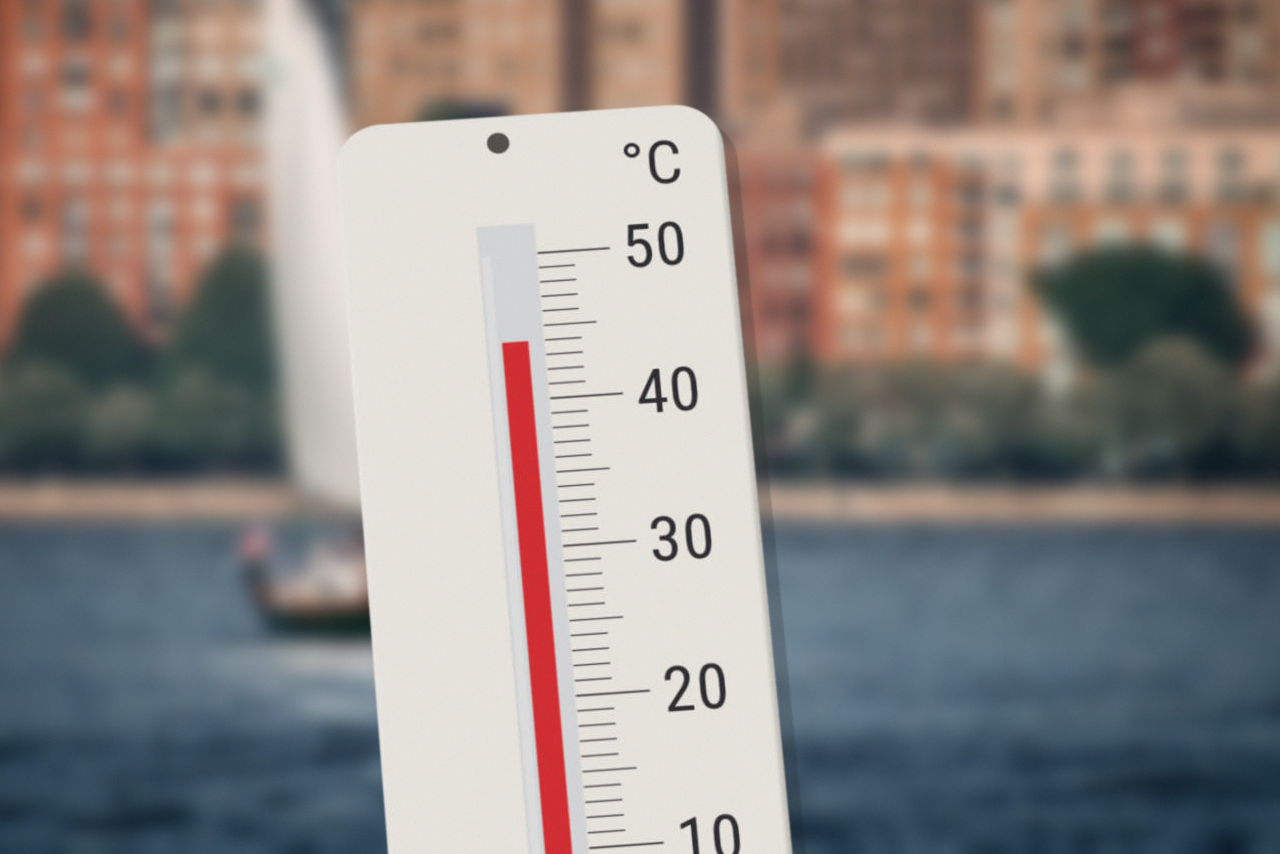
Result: 44,°C
